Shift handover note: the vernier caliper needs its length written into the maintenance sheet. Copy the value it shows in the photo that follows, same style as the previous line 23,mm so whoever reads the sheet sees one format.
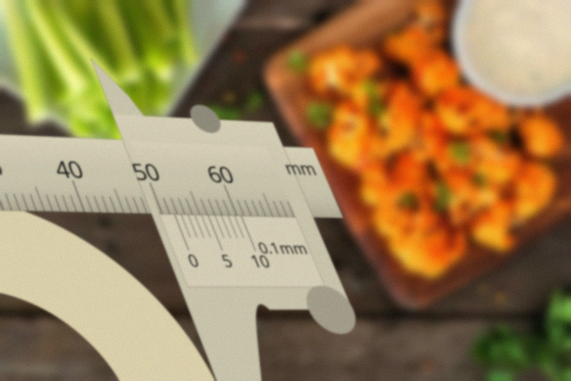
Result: 51.6,mm
